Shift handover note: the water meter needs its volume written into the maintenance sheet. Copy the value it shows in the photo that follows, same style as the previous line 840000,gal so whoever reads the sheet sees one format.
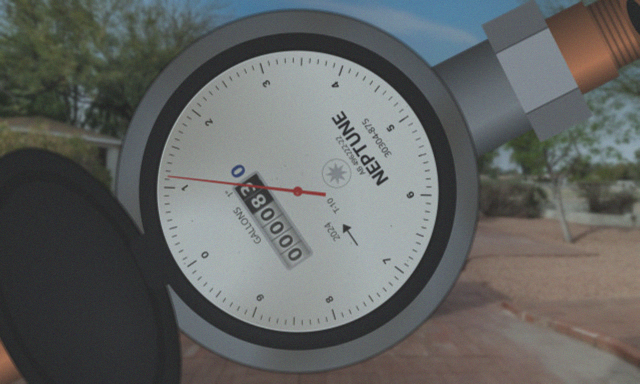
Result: 831.1,gal
